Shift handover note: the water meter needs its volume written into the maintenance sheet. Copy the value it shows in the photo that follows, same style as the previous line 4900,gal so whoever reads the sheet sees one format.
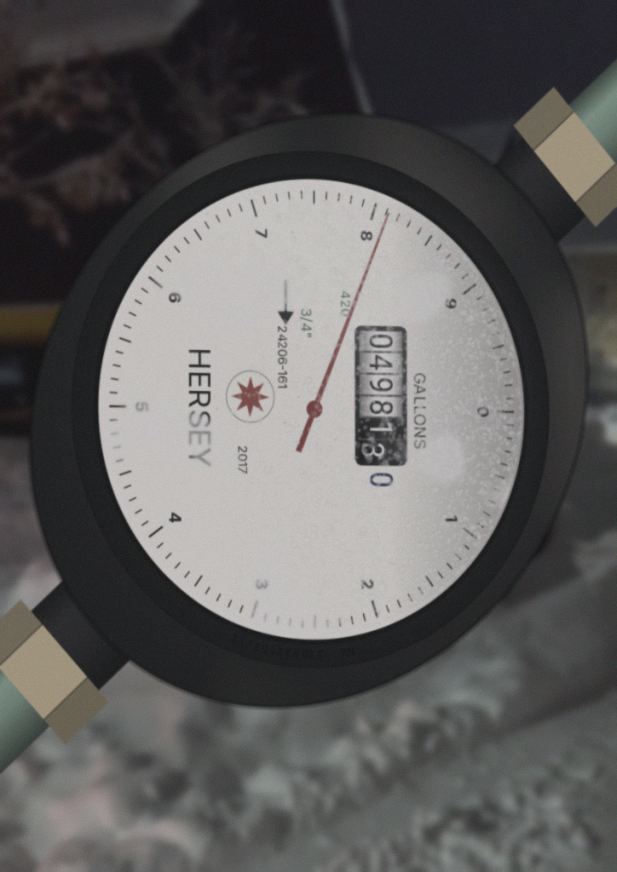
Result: 498128.1,gal
